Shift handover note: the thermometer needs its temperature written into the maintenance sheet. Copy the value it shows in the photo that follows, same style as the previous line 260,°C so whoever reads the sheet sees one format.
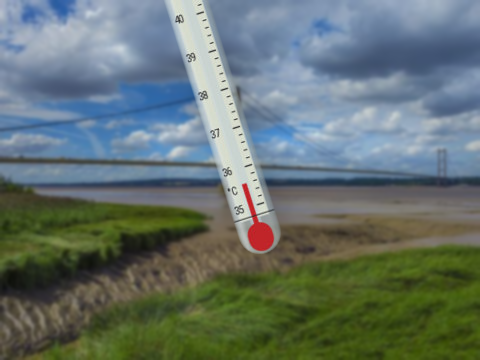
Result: 35.6,°C
